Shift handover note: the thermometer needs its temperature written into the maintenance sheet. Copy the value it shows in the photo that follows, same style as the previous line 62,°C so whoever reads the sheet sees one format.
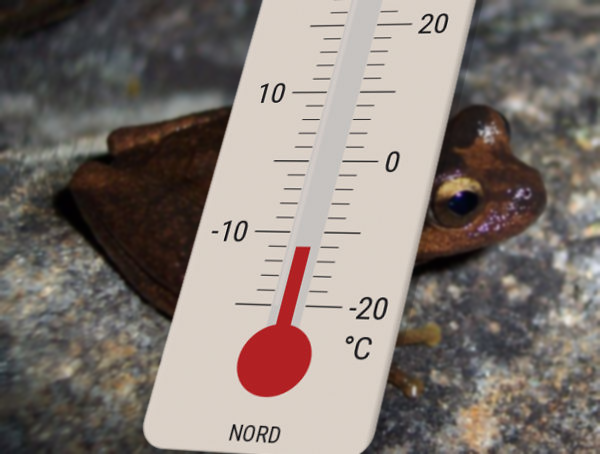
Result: -12,°C
